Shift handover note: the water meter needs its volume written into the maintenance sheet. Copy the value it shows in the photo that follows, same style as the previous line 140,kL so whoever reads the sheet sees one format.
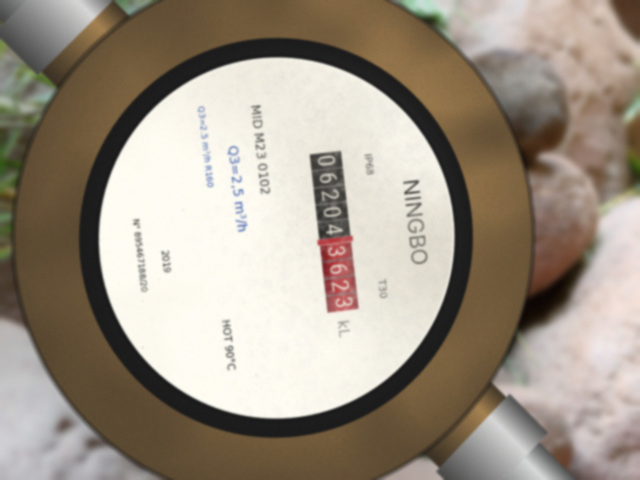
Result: 6204.3623,kL
